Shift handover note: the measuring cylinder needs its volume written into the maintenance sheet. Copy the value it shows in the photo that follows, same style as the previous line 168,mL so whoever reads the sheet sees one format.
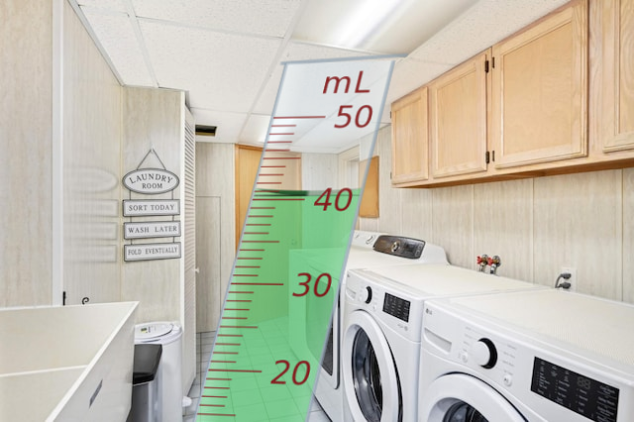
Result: 40.5,mL
